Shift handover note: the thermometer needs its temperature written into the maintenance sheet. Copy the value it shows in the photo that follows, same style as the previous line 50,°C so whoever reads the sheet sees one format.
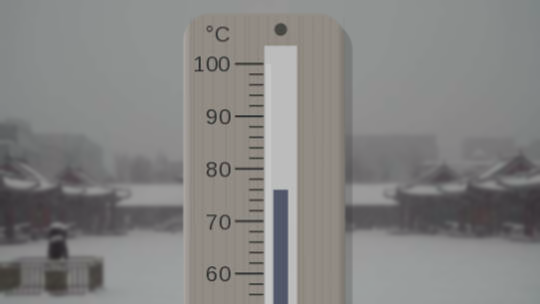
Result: 76,°C
